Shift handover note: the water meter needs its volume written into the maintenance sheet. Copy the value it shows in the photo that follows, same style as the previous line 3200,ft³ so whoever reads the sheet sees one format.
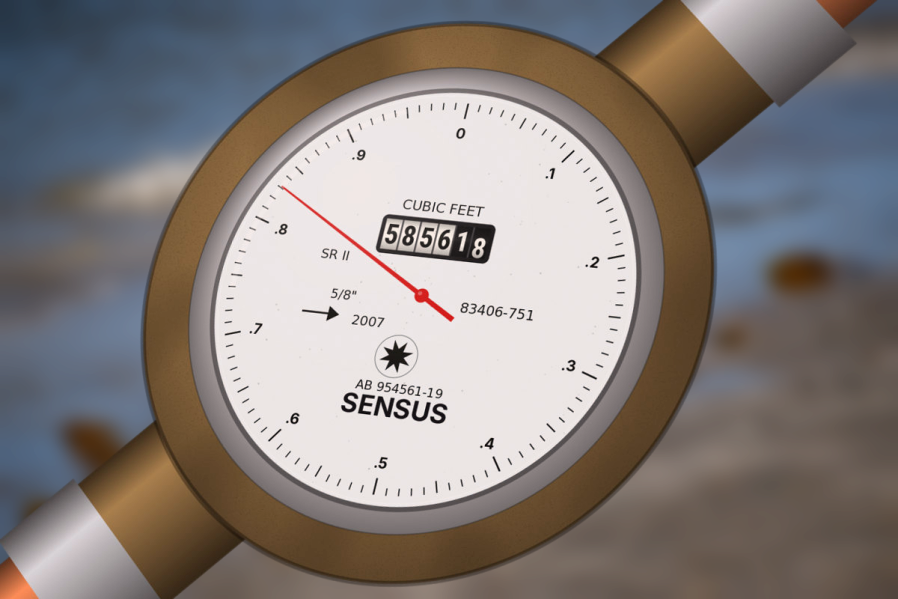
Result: 585617.83,ft³
